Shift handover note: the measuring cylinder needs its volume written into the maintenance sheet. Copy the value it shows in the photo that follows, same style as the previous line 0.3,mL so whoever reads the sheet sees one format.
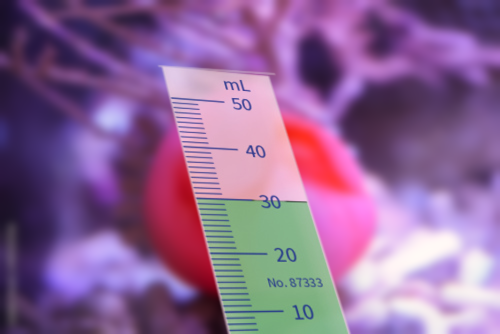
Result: 30,mL
